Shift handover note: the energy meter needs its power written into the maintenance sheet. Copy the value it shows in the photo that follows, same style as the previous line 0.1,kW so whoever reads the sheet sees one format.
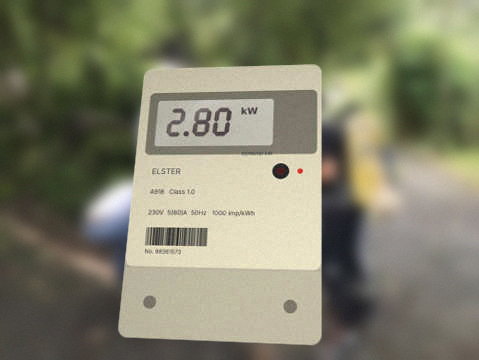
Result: 2.80,kW
